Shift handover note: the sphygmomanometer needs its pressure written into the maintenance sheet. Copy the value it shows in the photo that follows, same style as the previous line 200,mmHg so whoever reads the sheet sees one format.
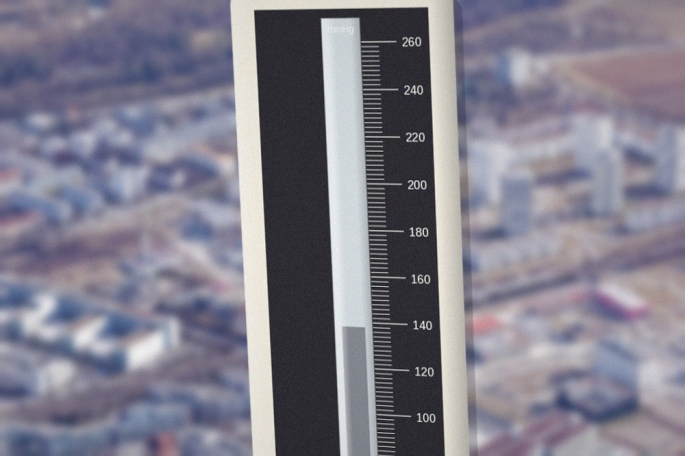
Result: 138,mmHg
